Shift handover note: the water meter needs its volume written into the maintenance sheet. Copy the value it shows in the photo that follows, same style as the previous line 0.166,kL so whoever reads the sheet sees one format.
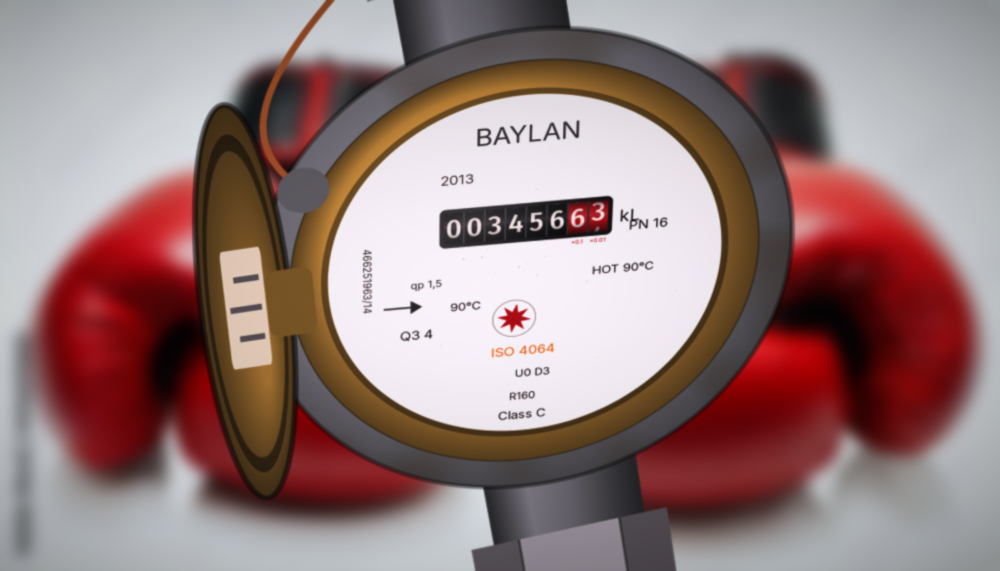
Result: 3456.63,kL
